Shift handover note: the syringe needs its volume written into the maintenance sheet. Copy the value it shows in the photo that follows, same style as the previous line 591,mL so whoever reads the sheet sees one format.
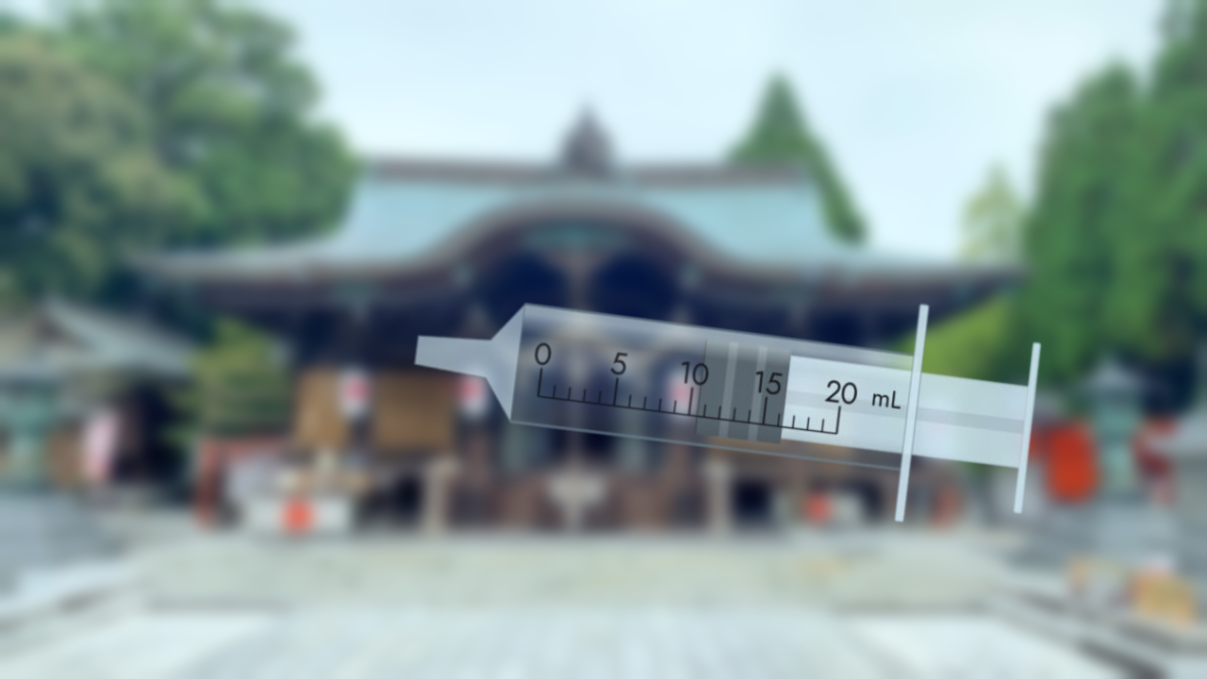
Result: 10.5,mL
